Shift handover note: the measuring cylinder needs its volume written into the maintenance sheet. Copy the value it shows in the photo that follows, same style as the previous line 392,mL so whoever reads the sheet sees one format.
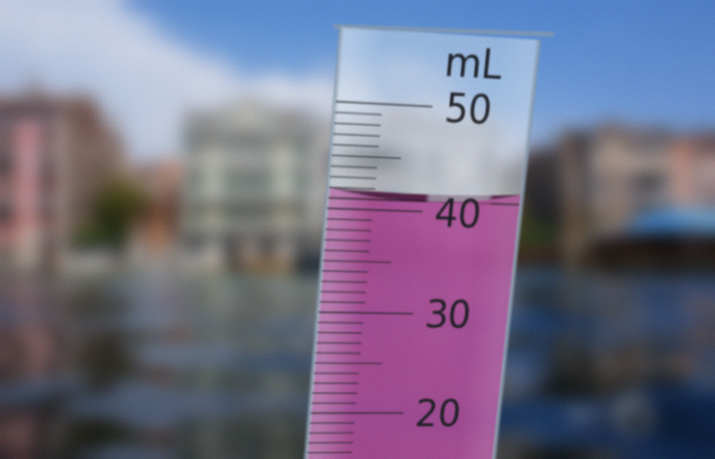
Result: 41,mL
